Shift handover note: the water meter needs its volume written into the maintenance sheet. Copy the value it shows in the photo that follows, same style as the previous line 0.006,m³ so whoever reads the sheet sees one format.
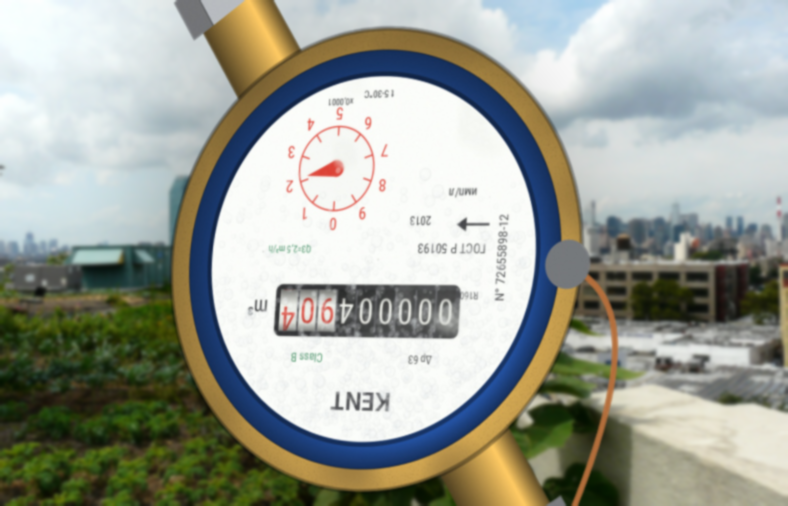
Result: 4.9042,m³
